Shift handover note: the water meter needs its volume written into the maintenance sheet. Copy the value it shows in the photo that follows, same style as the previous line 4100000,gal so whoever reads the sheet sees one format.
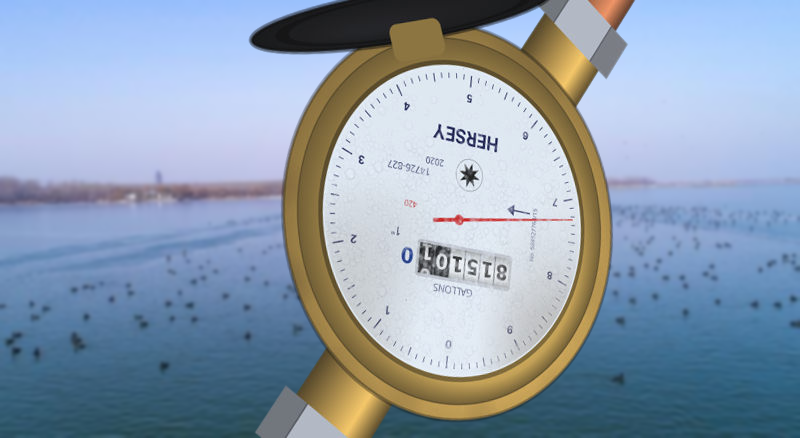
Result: 8151007.2,gal
